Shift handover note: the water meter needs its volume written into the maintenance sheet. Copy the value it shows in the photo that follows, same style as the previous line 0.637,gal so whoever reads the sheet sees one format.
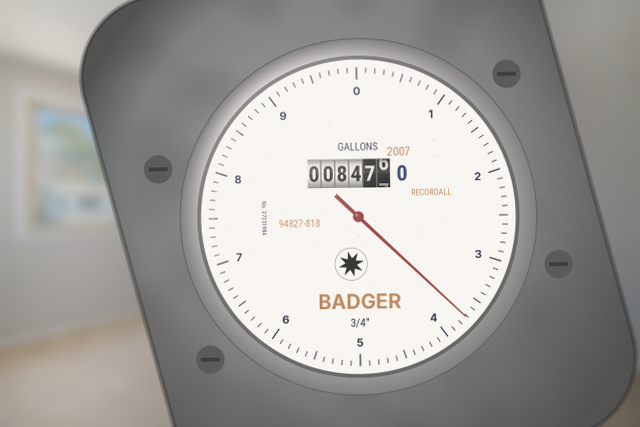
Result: 84763.7,gal
